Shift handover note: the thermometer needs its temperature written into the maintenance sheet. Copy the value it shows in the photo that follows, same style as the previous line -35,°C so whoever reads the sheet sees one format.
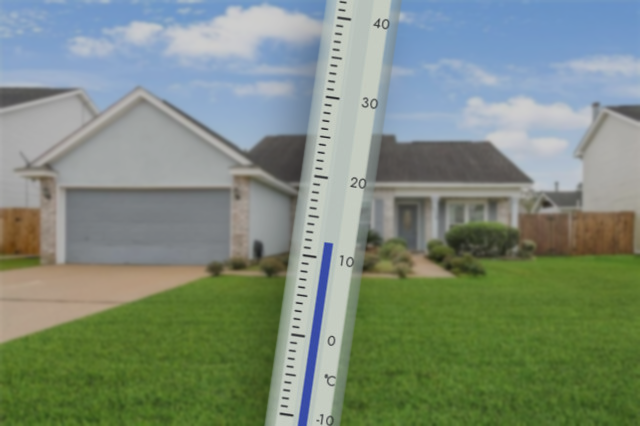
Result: 12,°C
